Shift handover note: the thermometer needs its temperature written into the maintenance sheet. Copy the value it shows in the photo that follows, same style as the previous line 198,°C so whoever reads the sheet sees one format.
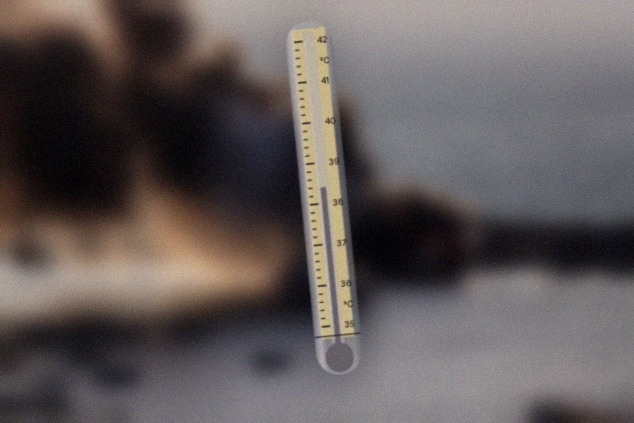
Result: 38.4,°C
